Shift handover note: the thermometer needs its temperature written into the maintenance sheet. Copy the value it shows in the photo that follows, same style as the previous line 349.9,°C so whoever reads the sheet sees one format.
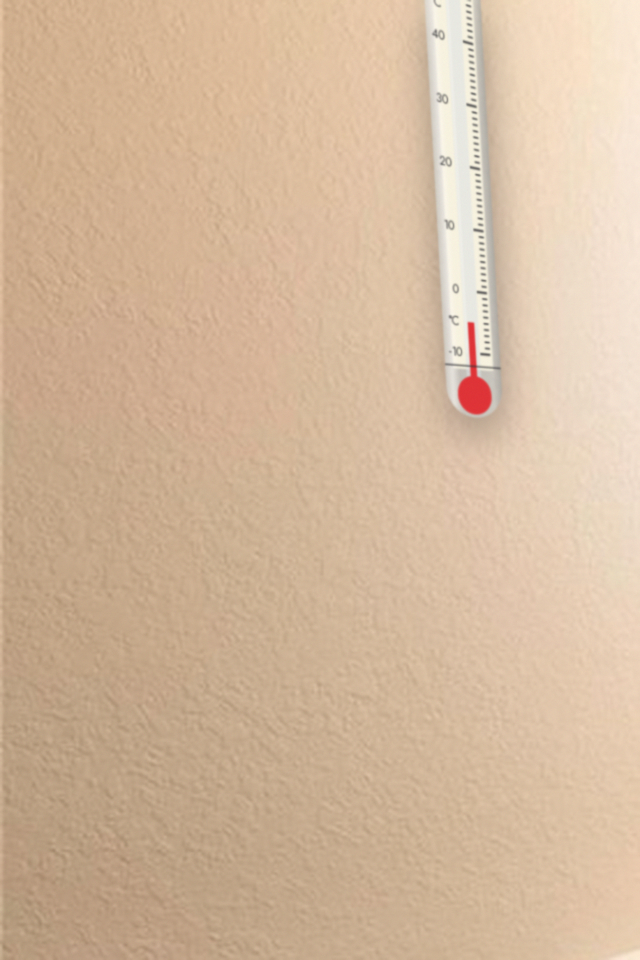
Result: -5,°C
